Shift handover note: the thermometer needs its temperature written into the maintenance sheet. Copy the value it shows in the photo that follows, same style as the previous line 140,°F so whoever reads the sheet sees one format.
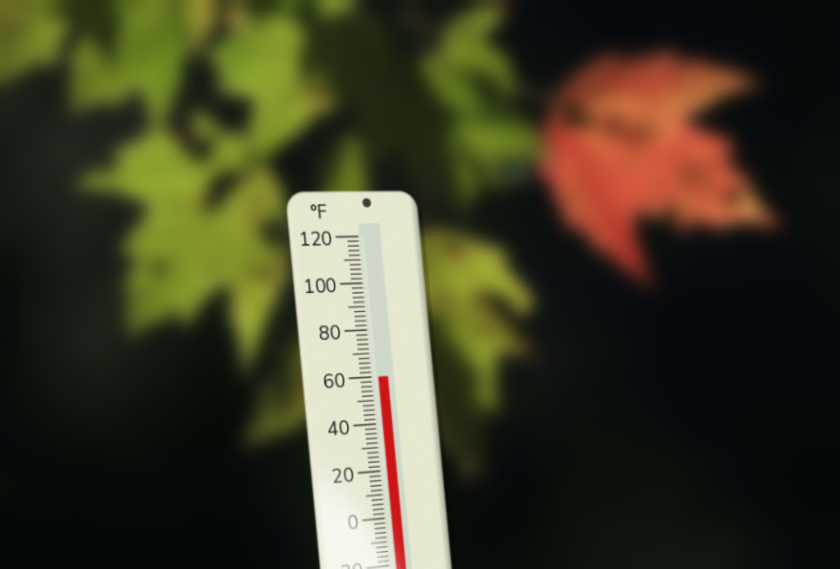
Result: 60,°F
